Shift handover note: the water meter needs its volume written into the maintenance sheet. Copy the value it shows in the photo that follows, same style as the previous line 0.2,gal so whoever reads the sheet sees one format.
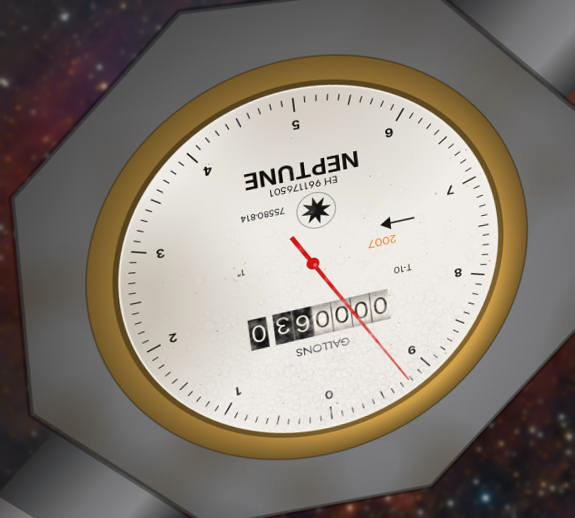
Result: 629.2,gal
